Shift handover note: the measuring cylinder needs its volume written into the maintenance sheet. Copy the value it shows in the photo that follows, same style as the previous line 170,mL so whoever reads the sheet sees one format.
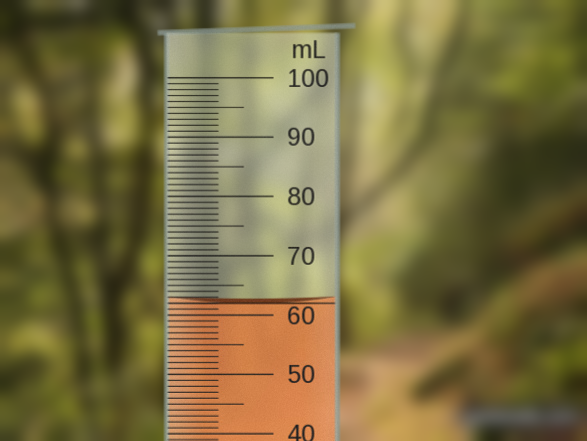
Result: 62,mL
